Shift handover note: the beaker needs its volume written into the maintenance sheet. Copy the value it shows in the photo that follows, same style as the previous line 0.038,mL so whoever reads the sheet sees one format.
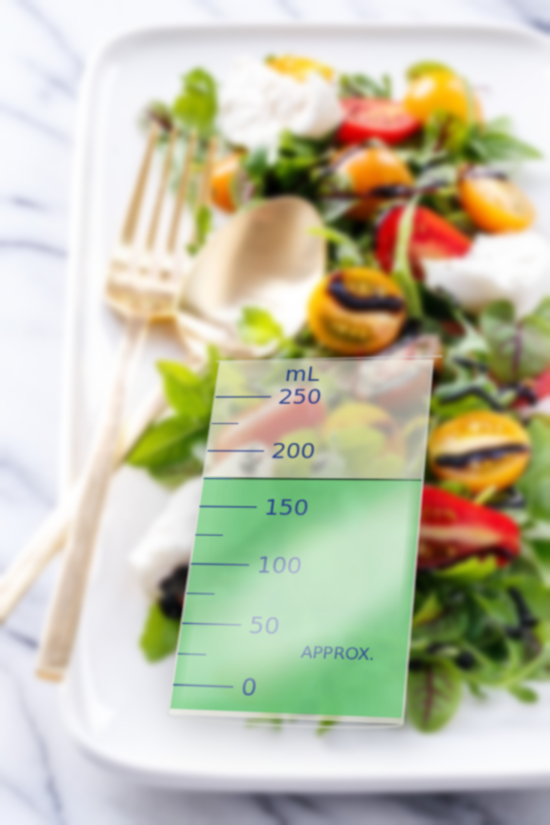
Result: 175,mL
